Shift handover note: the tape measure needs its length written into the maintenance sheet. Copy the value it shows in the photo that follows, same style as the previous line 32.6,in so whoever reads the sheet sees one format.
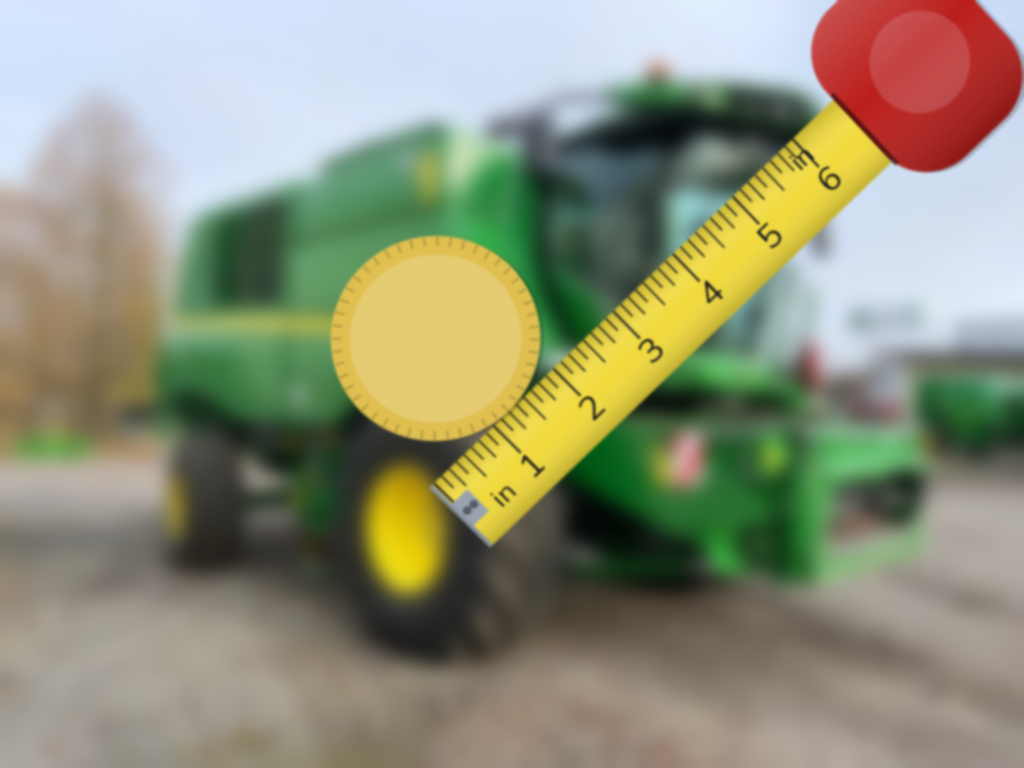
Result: 2.5,in
